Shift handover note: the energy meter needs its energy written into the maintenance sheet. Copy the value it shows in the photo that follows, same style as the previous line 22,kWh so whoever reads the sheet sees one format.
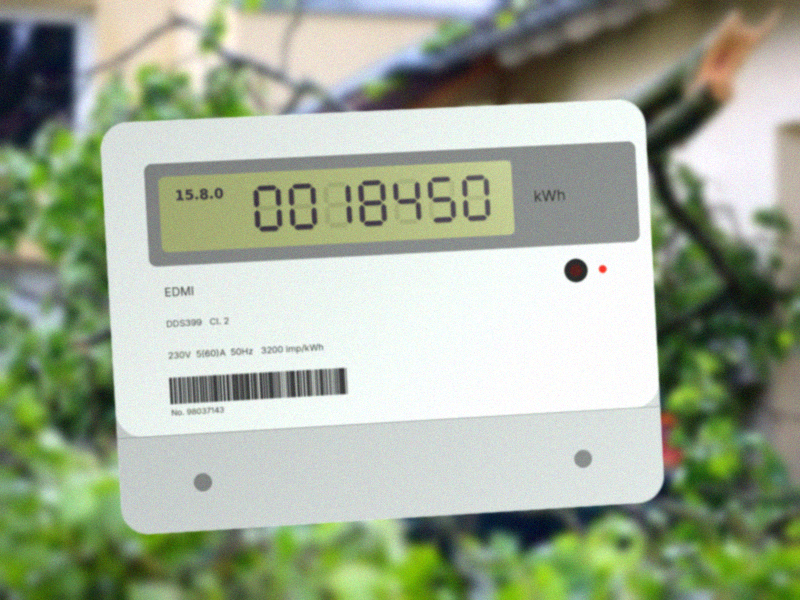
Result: 18450,kWh
